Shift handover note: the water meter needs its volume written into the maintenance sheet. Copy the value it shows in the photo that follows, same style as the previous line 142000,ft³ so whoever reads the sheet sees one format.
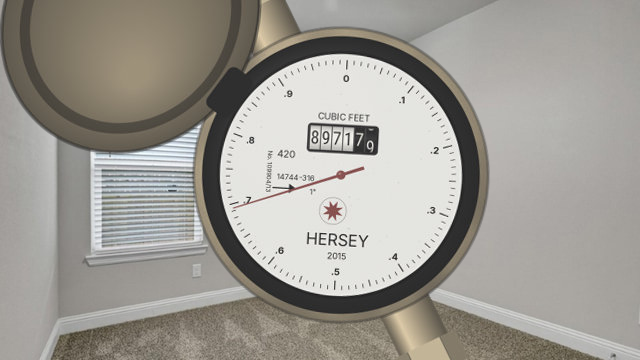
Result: 897178.69,ft³
